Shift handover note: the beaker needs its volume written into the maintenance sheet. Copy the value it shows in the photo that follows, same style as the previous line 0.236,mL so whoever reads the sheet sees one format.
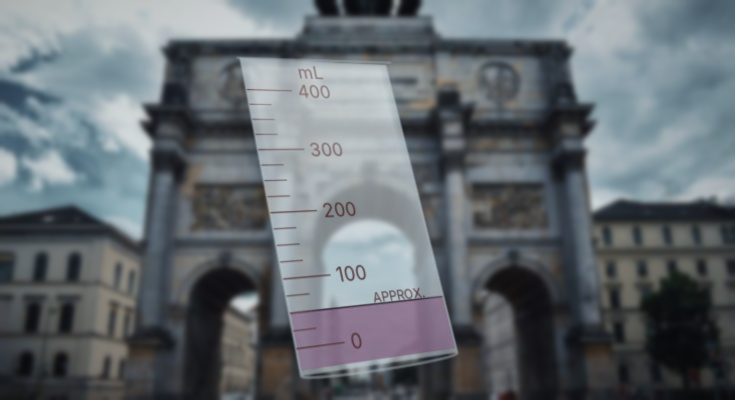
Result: 50,mL
